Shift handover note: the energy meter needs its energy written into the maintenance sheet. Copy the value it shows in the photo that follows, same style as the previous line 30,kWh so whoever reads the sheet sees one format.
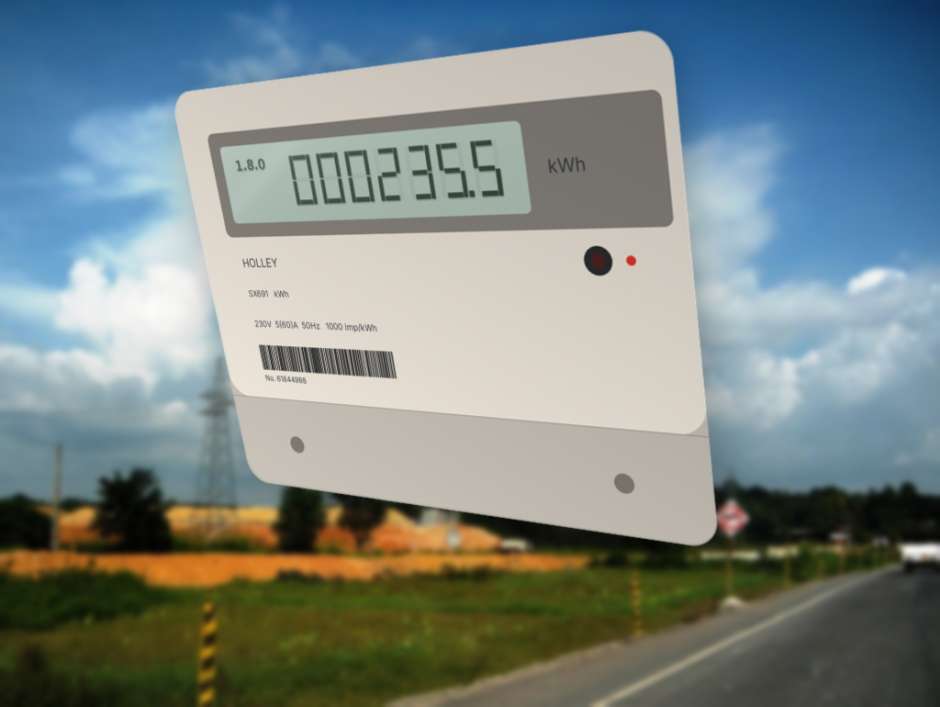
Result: 235.5,kWh
